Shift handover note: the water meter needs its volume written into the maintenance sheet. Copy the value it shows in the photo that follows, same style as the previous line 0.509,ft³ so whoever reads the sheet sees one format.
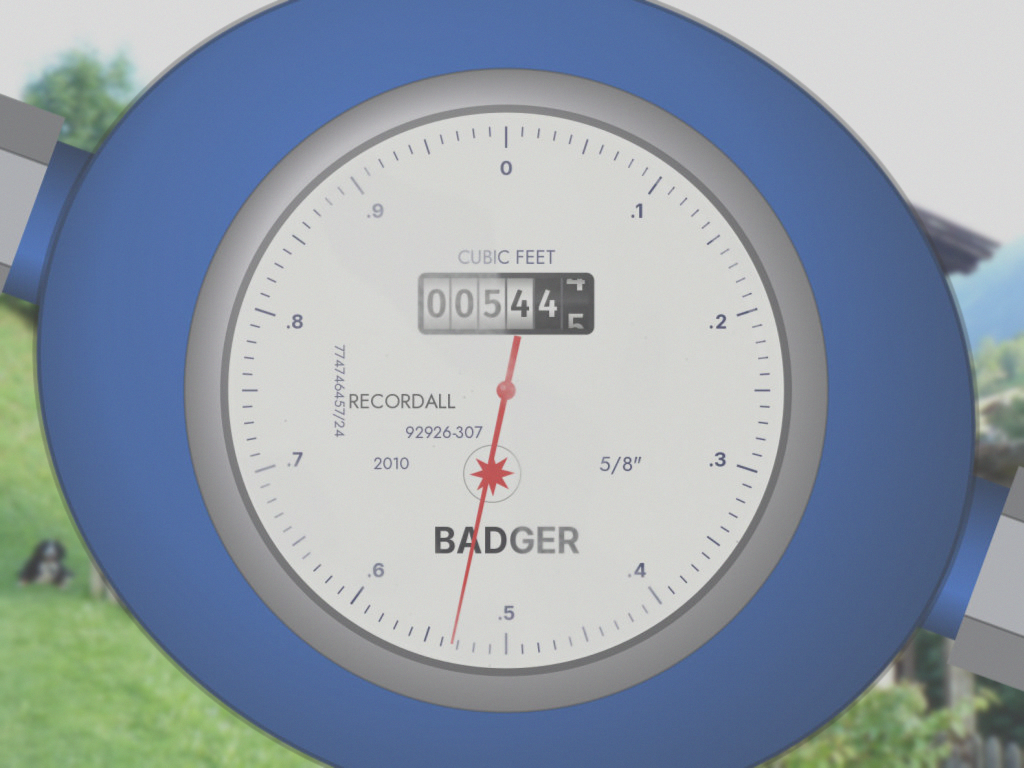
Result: 5444.53,ft³
